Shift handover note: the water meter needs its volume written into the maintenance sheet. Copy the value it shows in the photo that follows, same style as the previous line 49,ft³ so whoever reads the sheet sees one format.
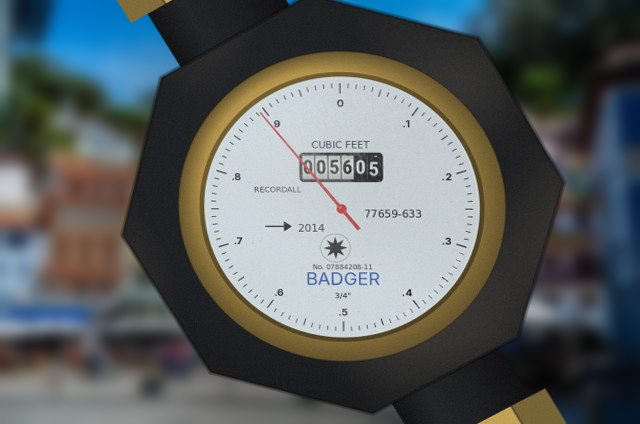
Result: 5604.89,ft³
